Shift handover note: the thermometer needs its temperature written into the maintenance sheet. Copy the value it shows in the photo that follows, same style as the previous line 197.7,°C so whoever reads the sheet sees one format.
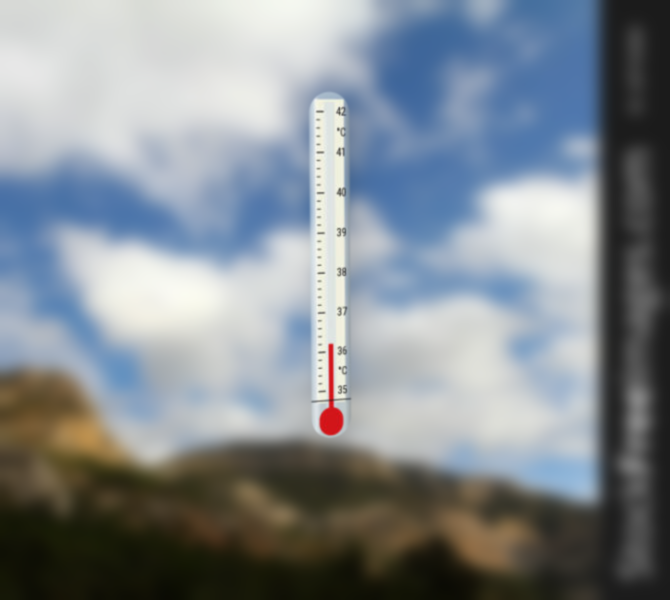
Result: 36.2,°C
